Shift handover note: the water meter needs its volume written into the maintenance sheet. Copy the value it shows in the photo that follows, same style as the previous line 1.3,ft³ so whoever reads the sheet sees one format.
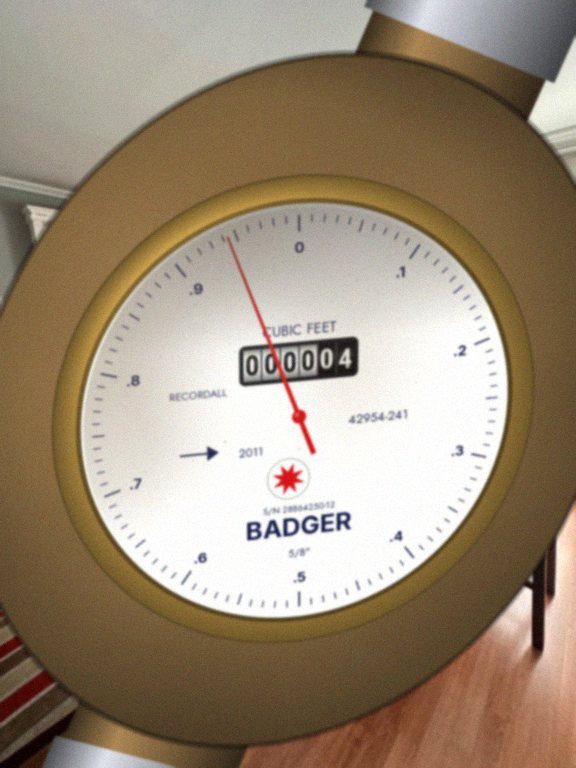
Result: 3.94,ft³
